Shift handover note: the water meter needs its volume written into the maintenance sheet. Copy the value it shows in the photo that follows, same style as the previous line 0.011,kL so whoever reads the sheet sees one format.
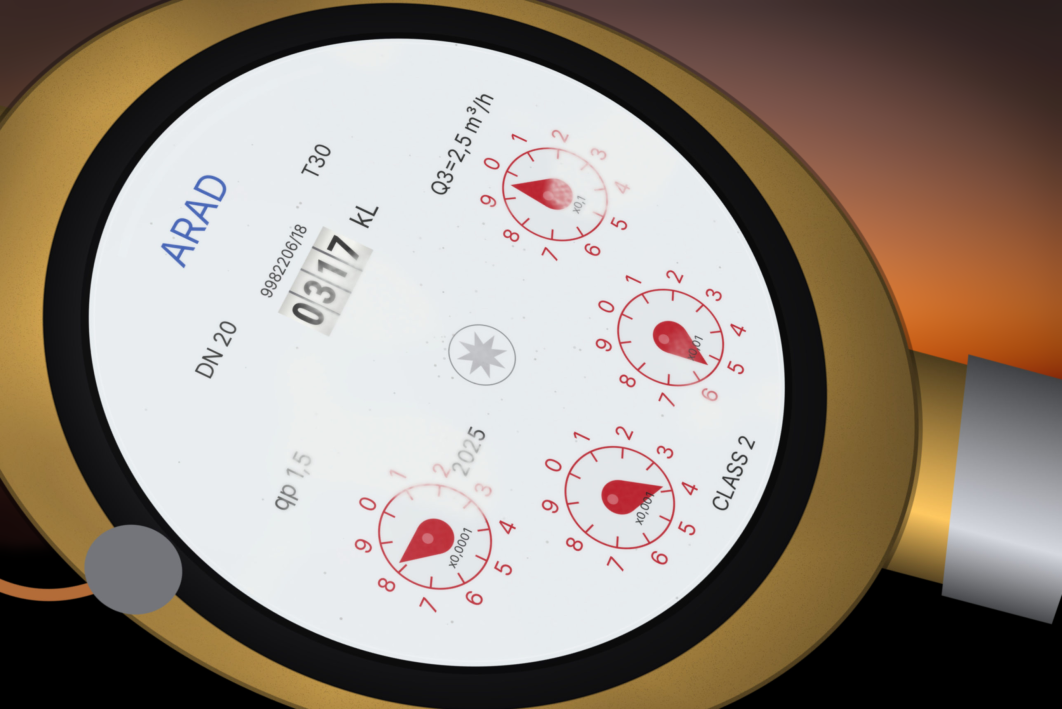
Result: 316.9538,kL
